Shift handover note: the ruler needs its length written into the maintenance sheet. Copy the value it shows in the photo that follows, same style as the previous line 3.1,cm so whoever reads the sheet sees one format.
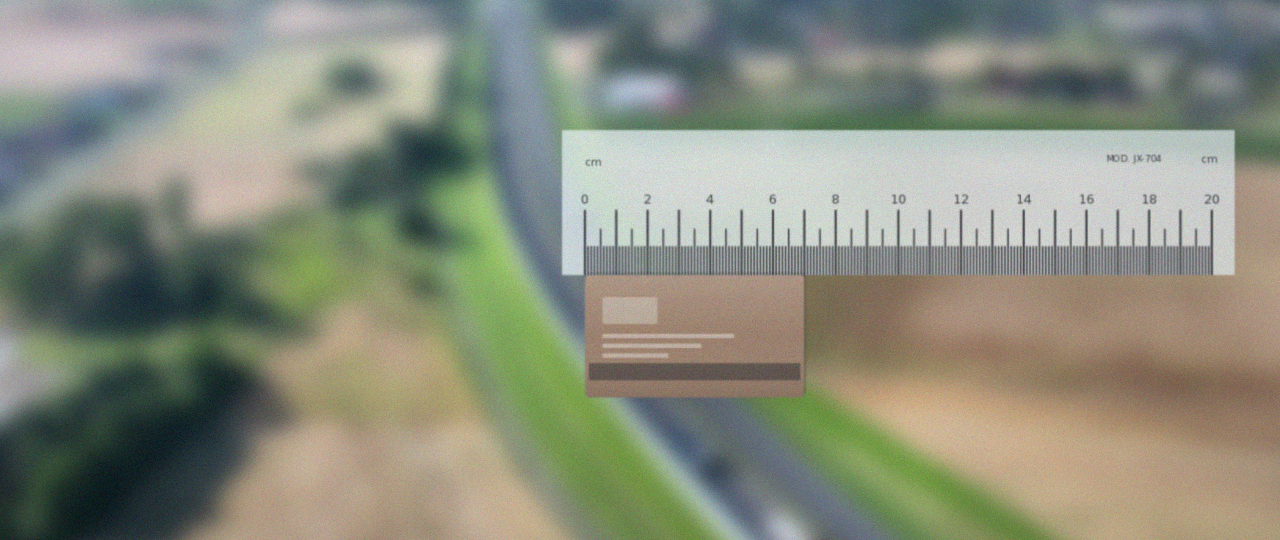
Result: 7,cm
